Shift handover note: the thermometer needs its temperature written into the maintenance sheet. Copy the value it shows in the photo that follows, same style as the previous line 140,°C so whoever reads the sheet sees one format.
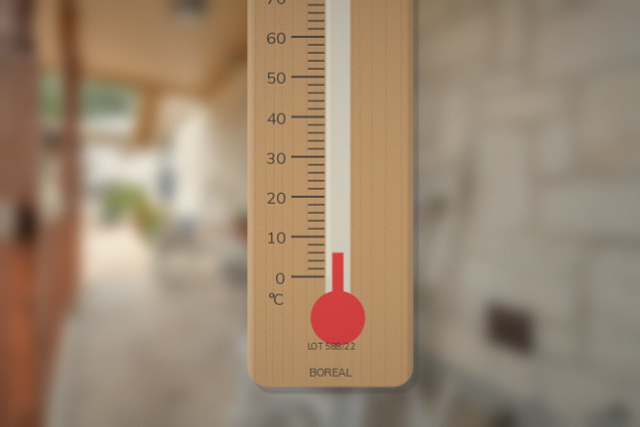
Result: 6,°C
